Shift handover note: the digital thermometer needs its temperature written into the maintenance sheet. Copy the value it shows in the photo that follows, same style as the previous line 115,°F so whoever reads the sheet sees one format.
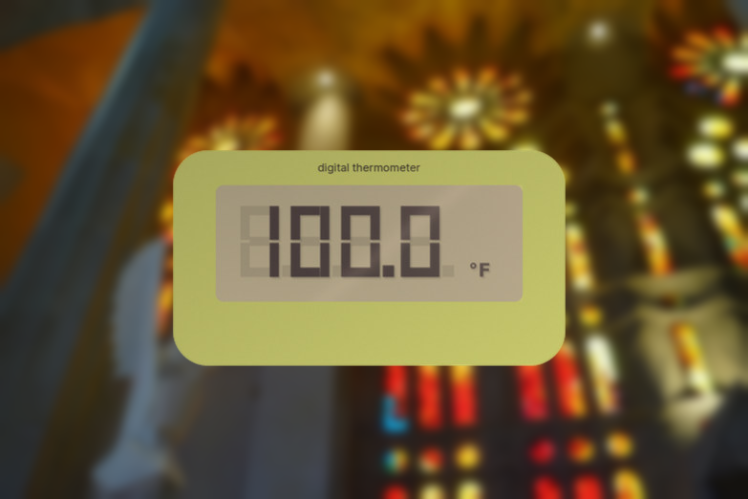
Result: 100.0,°F
